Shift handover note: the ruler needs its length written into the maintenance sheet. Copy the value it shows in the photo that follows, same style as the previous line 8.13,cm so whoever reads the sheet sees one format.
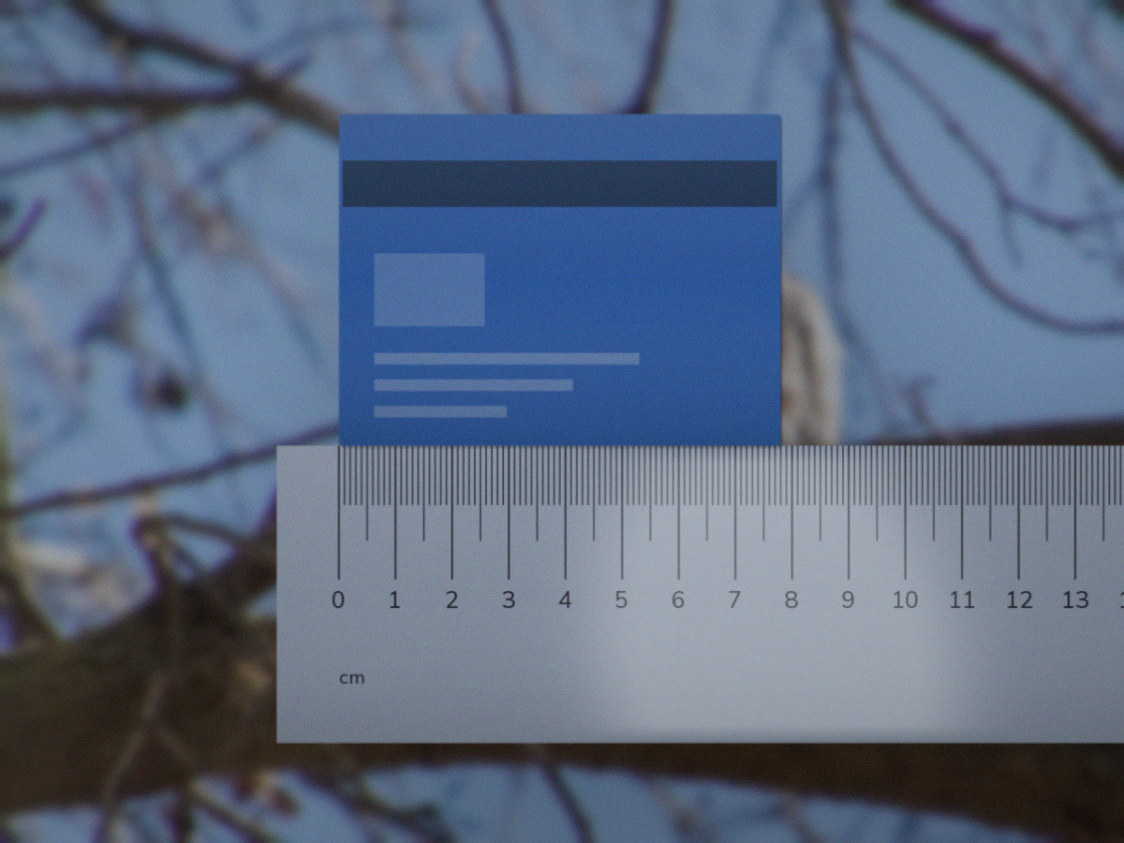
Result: 7.8,cm
